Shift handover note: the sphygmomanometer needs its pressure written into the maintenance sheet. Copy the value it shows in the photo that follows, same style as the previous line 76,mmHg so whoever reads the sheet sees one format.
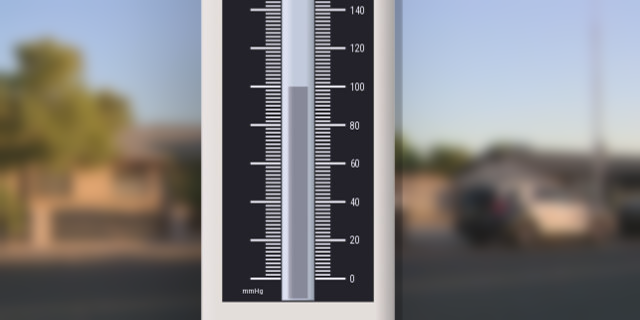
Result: 100,mmHg
